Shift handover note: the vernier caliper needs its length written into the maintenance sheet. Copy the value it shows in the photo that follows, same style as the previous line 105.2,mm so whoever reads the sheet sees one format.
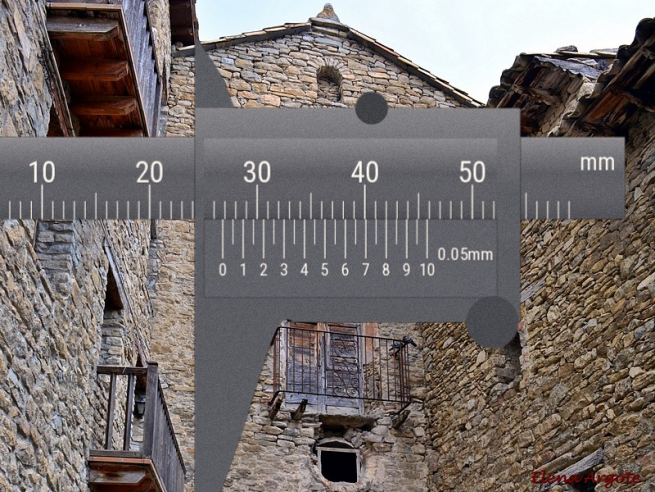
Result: 26.8,mm
